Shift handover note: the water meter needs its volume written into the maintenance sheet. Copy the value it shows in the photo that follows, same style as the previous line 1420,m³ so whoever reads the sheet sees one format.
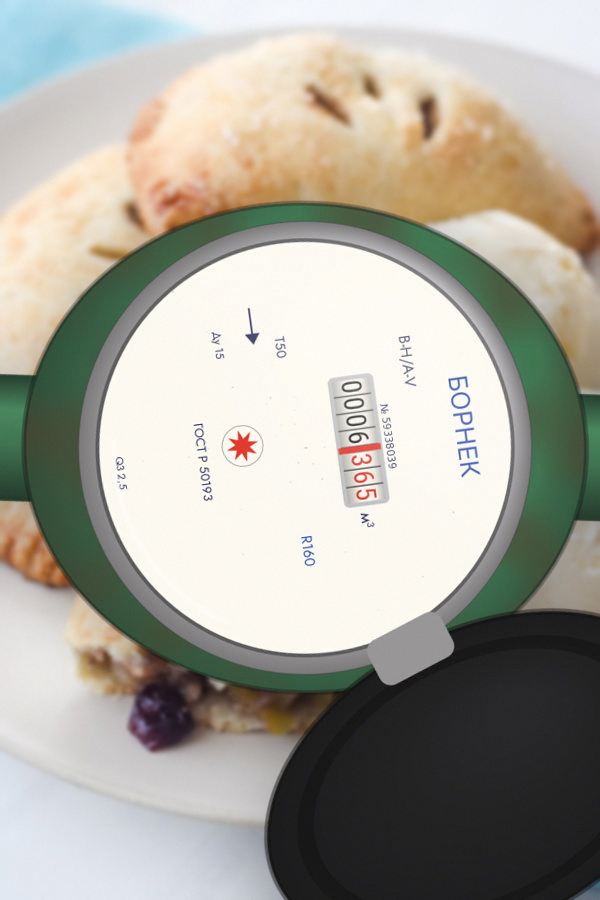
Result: 6.365,m³
